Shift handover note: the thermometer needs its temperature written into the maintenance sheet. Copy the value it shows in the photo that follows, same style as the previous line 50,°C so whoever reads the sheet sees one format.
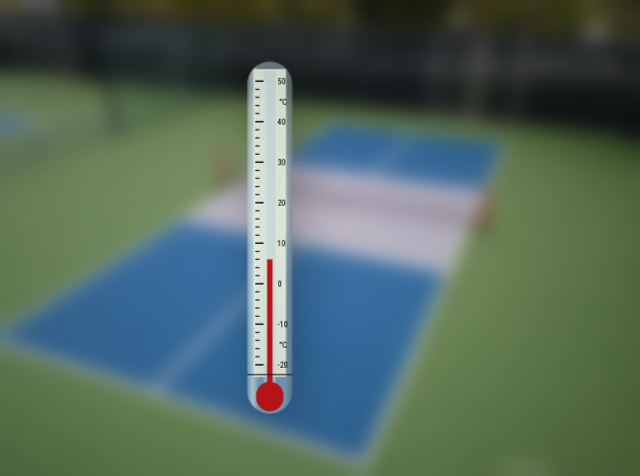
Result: 6,°C
